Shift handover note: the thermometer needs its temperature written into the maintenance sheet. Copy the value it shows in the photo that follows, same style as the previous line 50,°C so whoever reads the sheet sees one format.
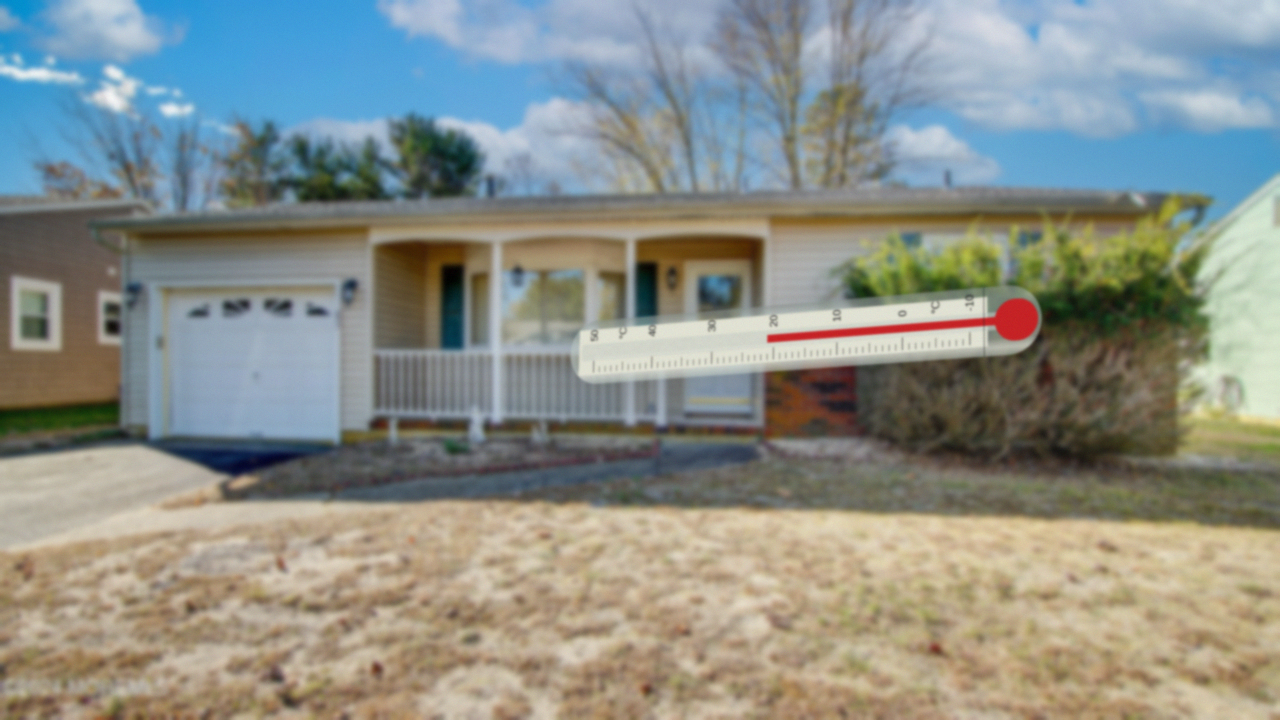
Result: 21,°C
